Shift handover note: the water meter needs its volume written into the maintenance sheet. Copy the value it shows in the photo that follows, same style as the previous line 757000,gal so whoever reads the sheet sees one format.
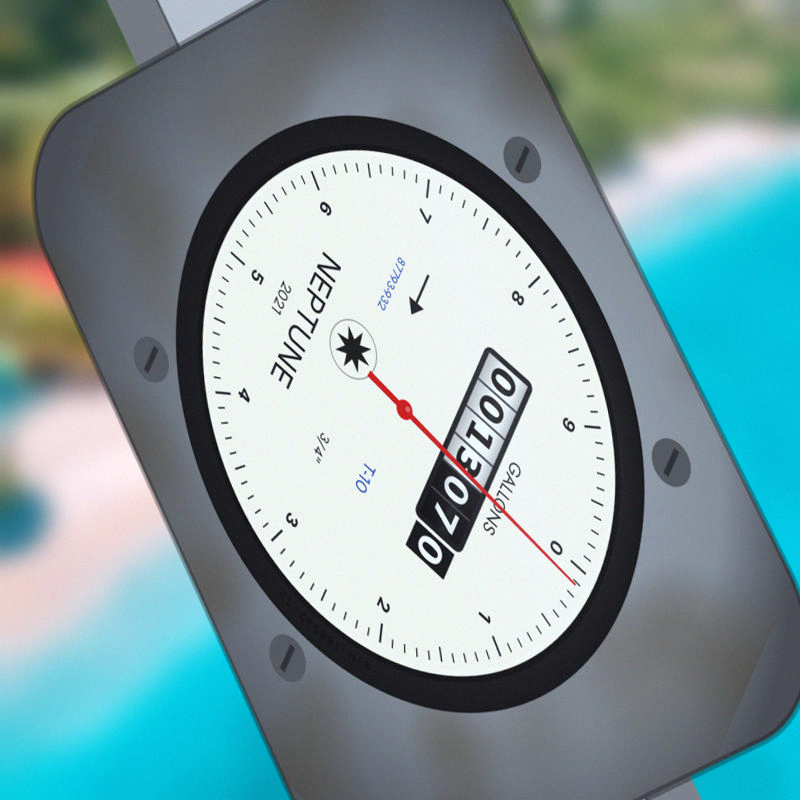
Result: 13070.1,gal
